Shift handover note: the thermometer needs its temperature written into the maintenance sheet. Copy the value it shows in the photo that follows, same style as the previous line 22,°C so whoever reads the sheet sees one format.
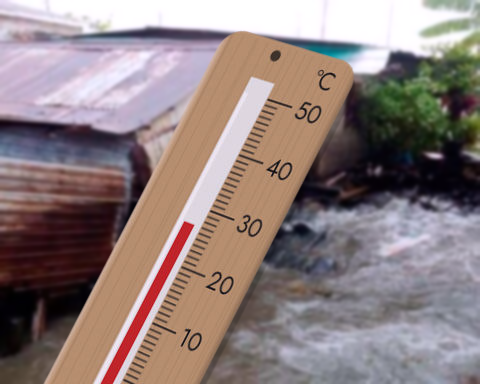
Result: 27,°C
